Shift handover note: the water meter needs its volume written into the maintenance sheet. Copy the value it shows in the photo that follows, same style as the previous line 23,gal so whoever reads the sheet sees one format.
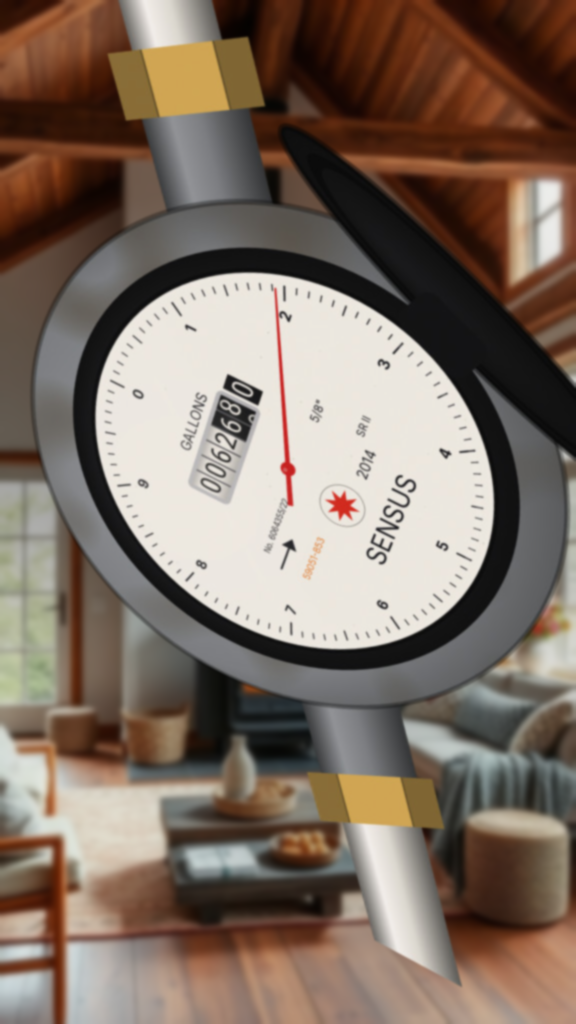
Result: 62681.9,gal
